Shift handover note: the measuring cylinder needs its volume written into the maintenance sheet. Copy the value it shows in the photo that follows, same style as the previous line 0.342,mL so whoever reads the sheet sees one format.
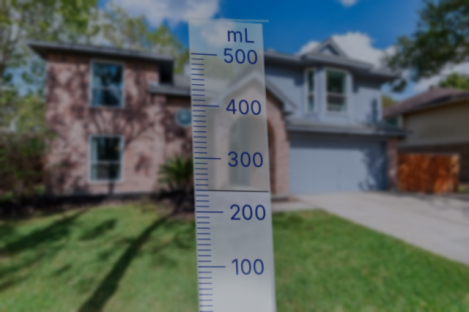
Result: 240,mL
